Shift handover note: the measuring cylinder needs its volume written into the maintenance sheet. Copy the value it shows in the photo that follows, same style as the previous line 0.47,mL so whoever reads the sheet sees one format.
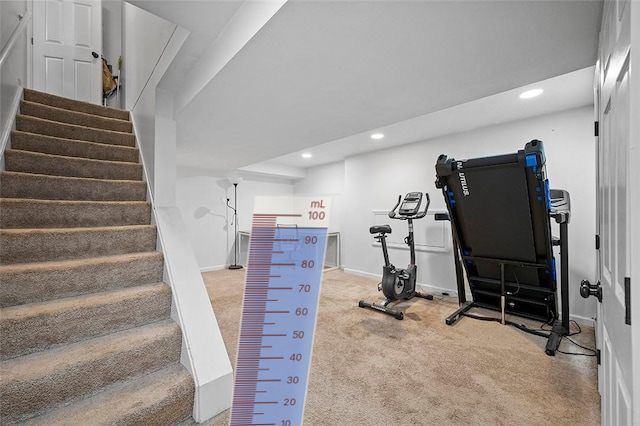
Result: 95,mL
